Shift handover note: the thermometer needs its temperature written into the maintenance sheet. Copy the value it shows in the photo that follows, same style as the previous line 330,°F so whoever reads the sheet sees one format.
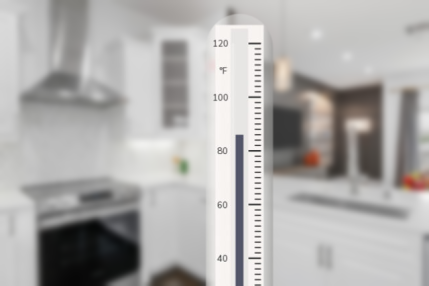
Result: 86,°F
